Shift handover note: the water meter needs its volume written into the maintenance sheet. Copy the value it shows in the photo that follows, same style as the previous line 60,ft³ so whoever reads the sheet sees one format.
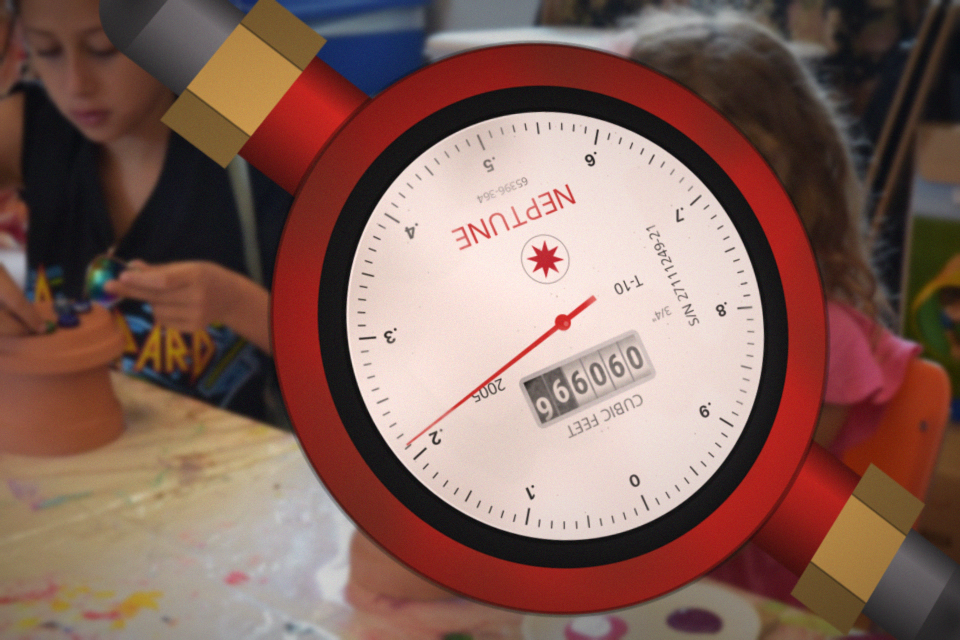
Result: 90996.21,ft³
